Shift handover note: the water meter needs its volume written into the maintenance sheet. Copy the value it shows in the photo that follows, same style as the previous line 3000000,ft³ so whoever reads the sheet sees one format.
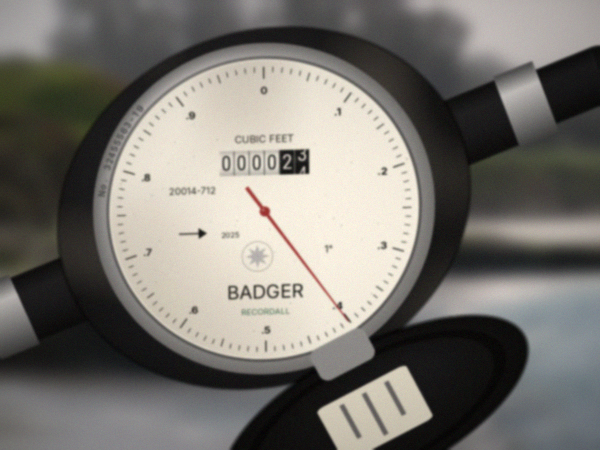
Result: 23.40,ft³
